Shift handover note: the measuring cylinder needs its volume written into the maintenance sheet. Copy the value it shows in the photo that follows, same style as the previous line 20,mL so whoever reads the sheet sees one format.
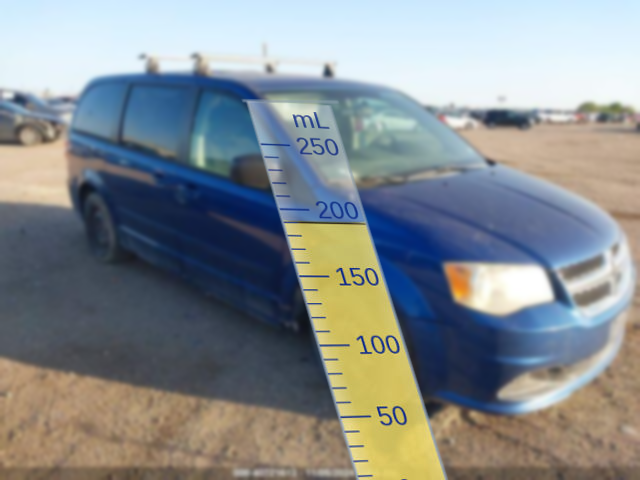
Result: 190,mL
